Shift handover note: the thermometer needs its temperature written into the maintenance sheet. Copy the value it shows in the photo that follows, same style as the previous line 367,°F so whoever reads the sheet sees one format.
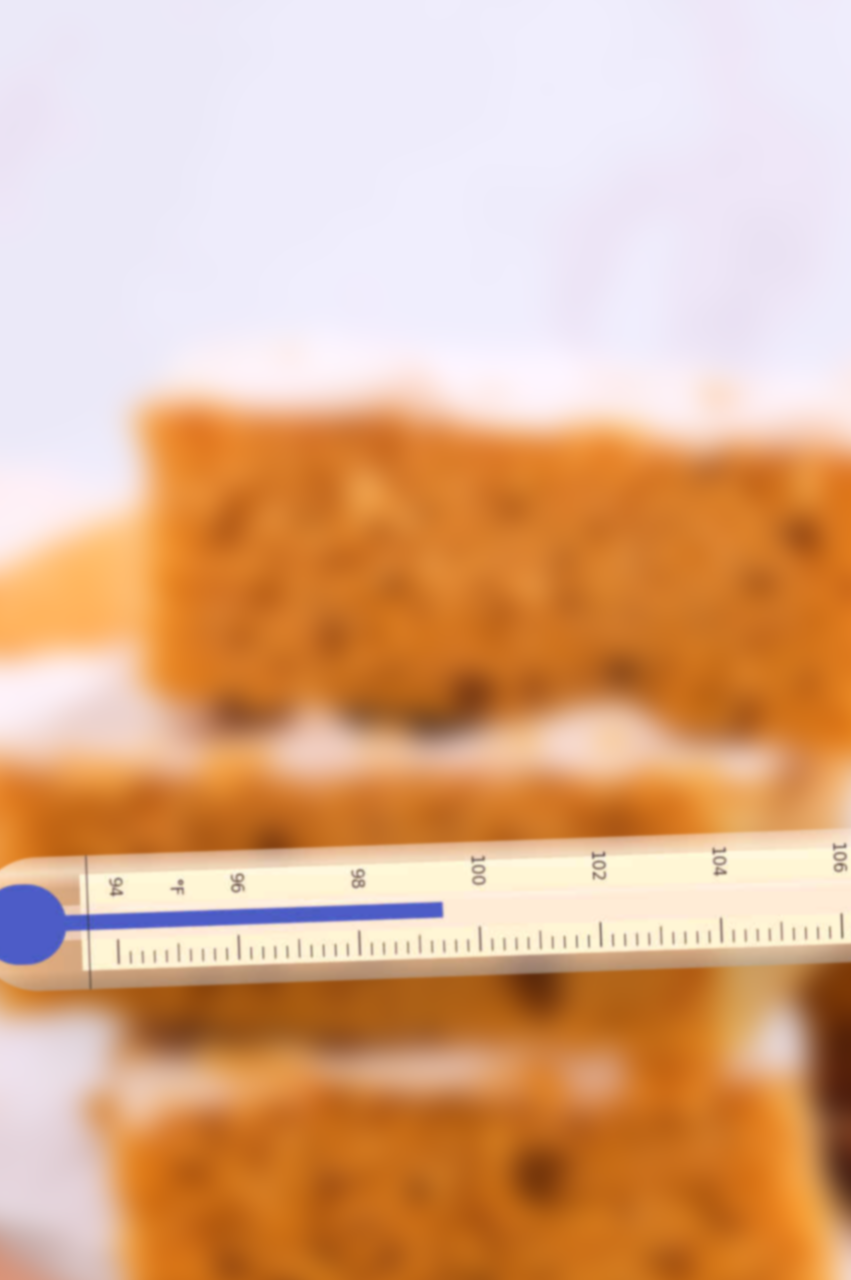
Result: 99.4,°F
